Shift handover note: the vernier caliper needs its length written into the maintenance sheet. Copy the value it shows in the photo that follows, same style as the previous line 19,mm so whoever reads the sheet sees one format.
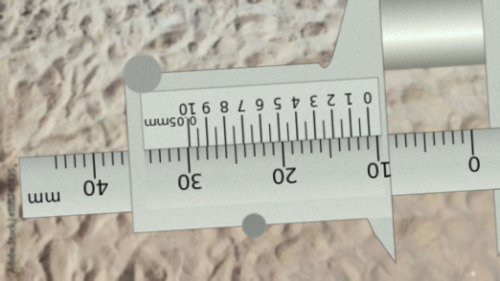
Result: 10.8,mm
